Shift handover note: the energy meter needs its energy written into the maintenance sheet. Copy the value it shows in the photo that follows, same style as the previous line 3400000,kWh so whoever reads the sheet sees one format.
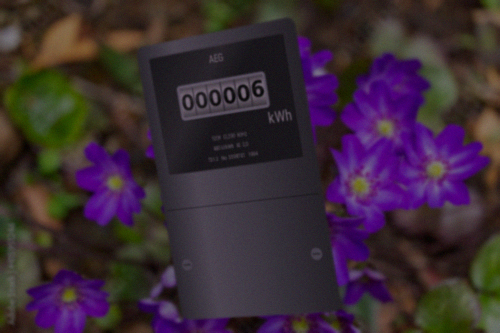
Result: 6,kWh
